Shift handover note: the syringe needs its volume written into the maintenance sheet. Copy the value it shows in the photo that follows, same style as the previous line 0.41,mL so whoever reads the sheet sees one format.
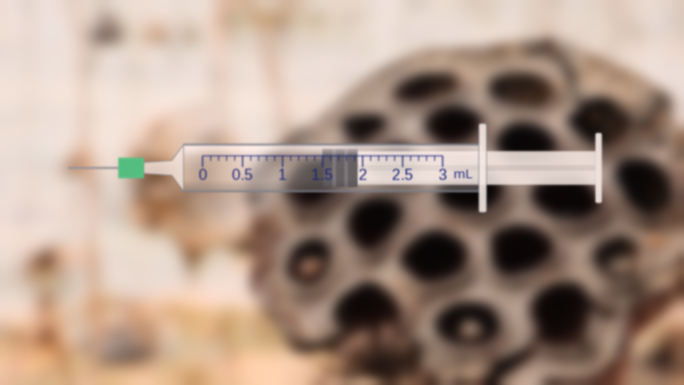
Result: 1.5,mL
